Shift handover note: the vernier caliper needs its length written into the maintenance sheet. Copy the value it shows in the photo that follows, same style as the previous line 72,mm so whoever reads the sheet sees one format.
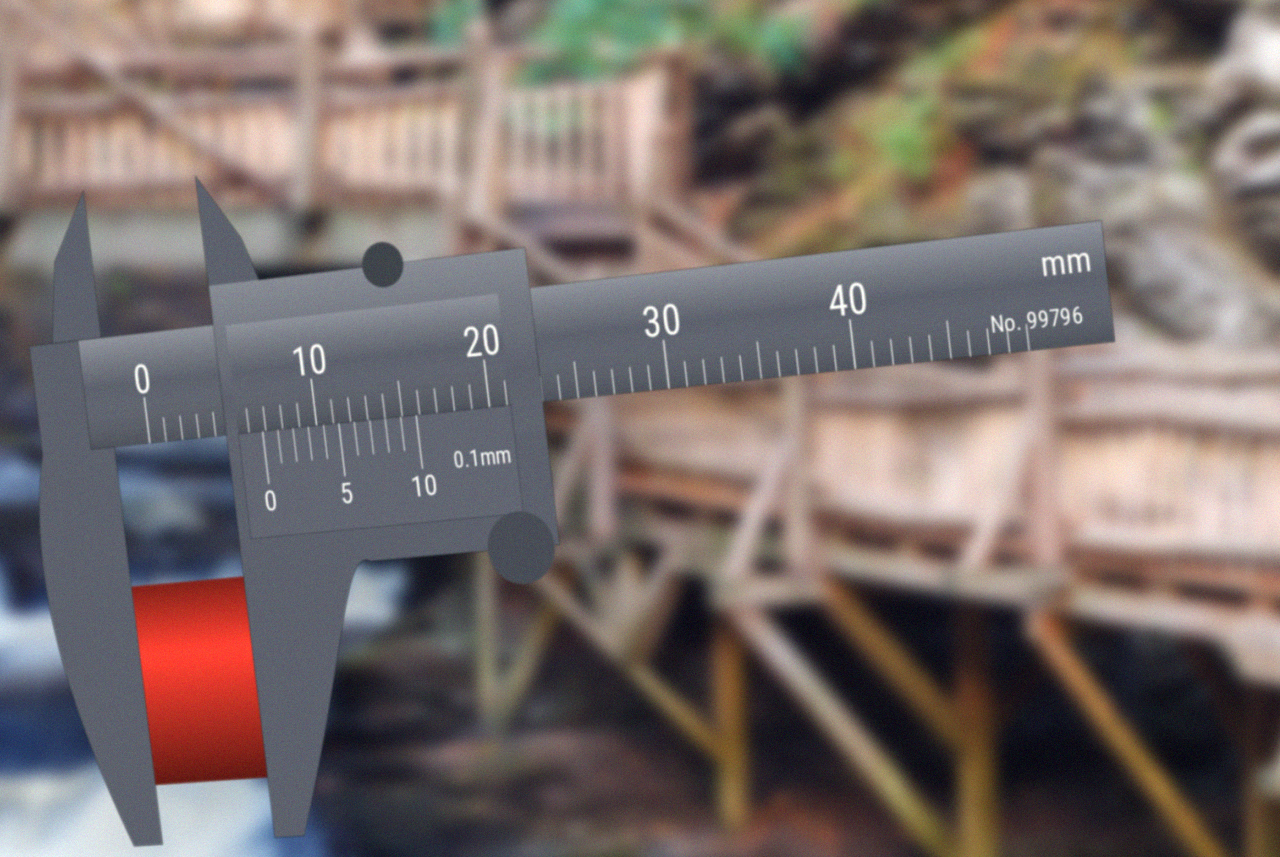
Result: 6.8,mm
